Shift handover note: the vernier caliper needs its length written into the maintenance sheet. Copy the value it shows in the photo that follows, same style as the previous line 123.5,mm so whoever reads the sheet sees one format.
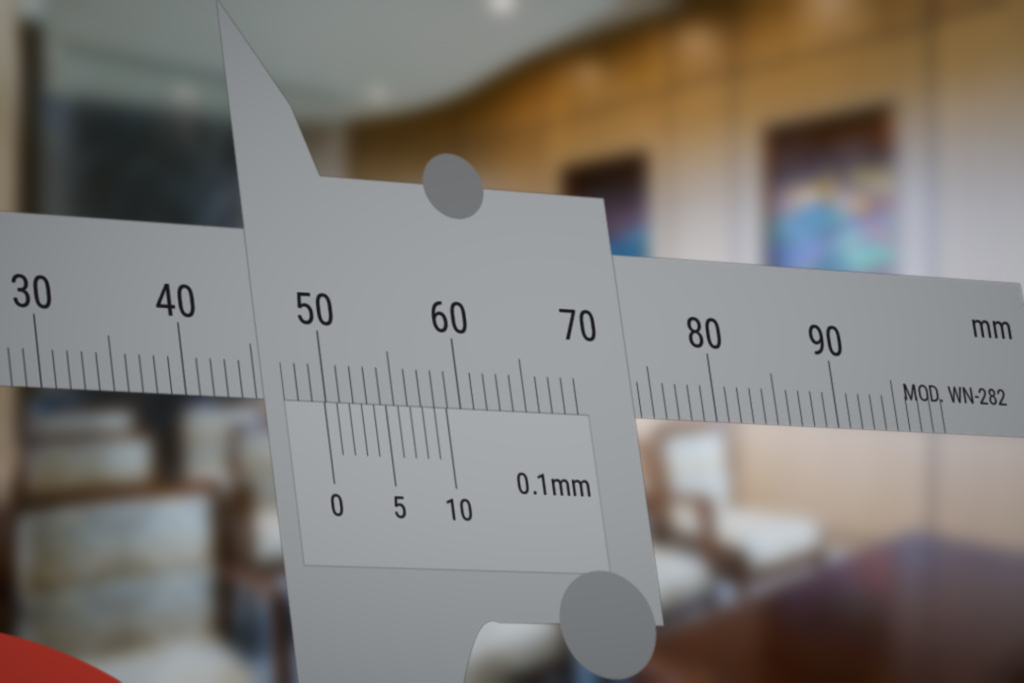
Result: 49.9,mm
